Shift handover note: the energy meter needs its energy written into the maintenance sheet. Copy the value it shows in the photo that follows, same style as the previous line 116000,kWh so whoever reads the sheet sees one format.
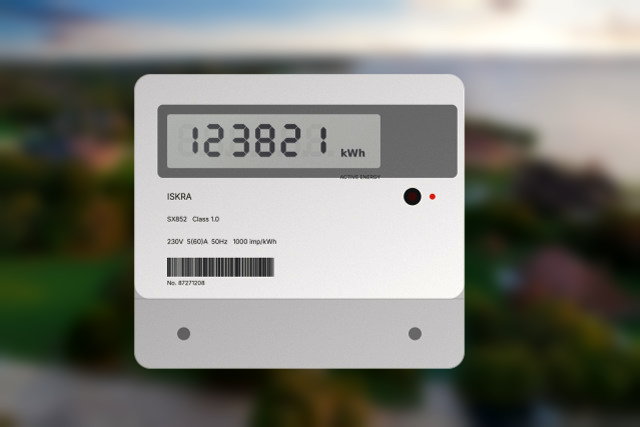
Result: 123821,kWh
